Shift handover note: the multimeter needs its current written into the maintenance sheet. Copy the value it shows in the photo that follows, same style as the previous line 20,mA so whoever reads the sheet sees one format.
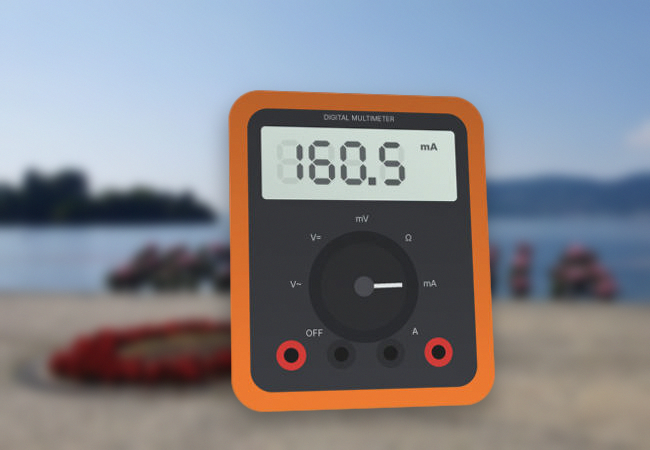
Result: 160.5,mA
